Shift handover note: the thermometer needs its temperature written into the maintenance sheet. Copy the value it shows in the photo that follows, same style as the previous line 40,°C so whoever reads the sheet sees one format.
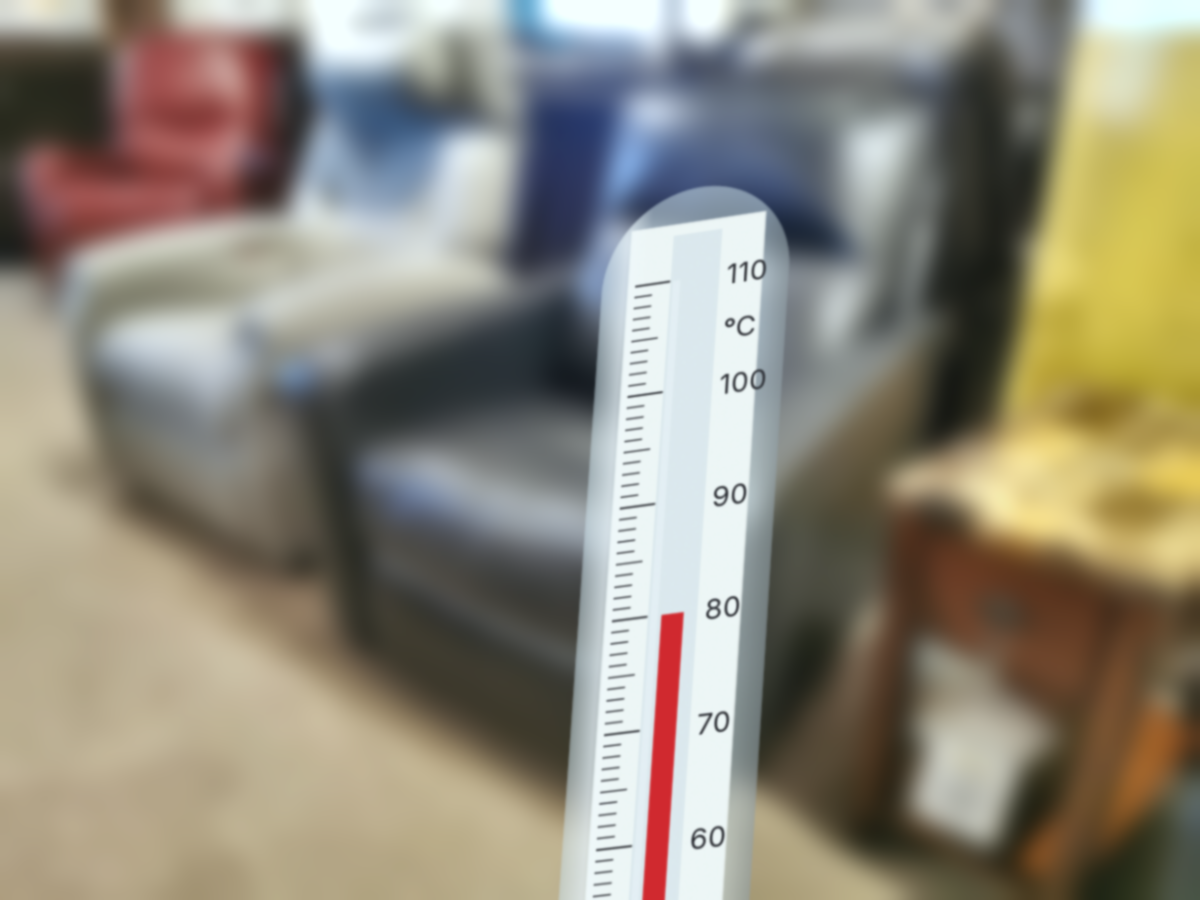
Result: 80,°C
